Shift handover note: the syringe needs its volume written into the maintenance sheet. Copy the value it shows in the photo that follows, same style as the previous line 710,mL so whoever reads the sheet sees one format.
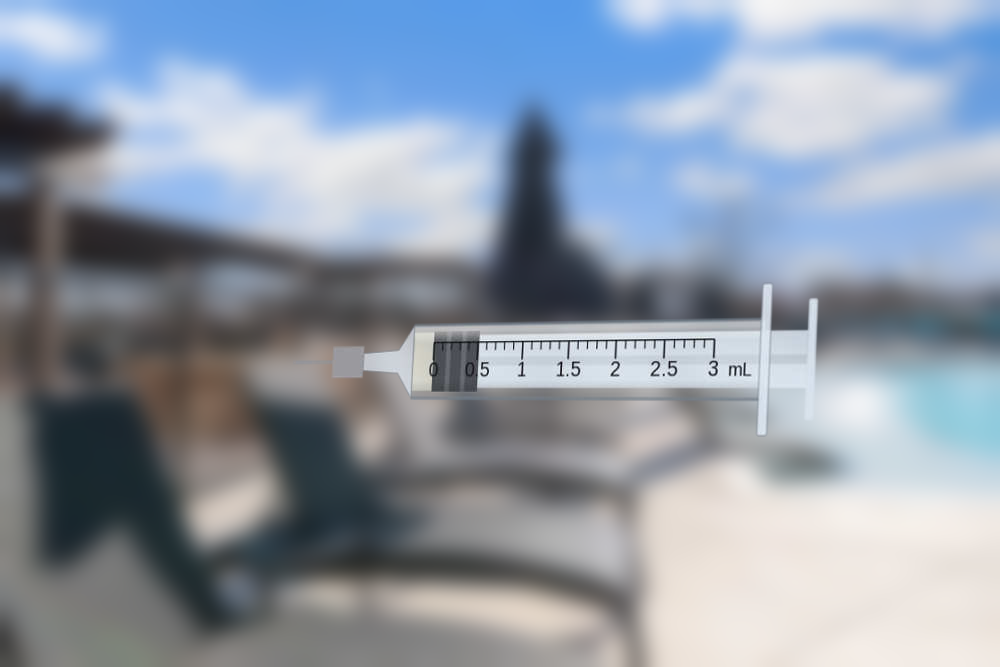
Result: 0,mL
